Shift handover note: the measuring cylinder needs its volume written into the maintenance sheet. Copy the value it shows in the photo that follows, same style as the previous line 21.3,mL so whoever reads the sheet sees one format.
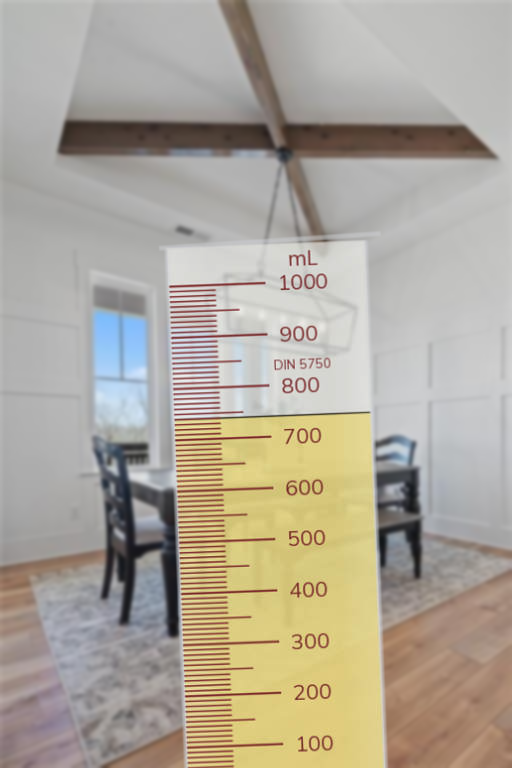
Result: 740,mL
